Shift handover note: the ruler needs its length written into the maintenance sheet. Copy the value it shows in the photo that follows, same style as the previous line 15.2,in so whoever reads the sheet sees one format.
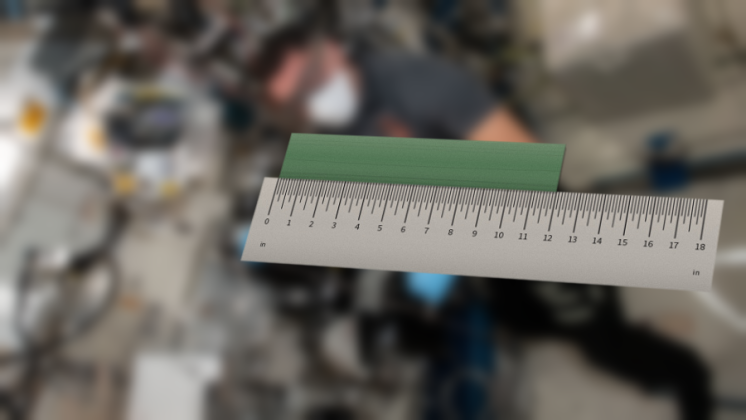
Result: 12,in
